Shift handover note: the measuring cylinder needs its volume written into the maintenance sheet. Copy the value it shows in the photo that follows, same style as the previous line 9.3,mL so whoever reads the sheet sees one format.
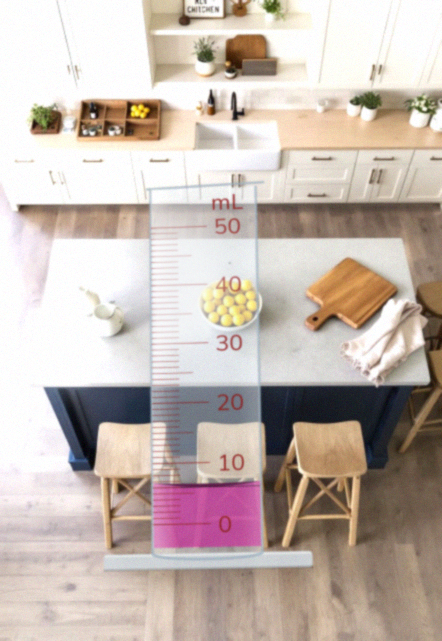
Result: 6,mL
